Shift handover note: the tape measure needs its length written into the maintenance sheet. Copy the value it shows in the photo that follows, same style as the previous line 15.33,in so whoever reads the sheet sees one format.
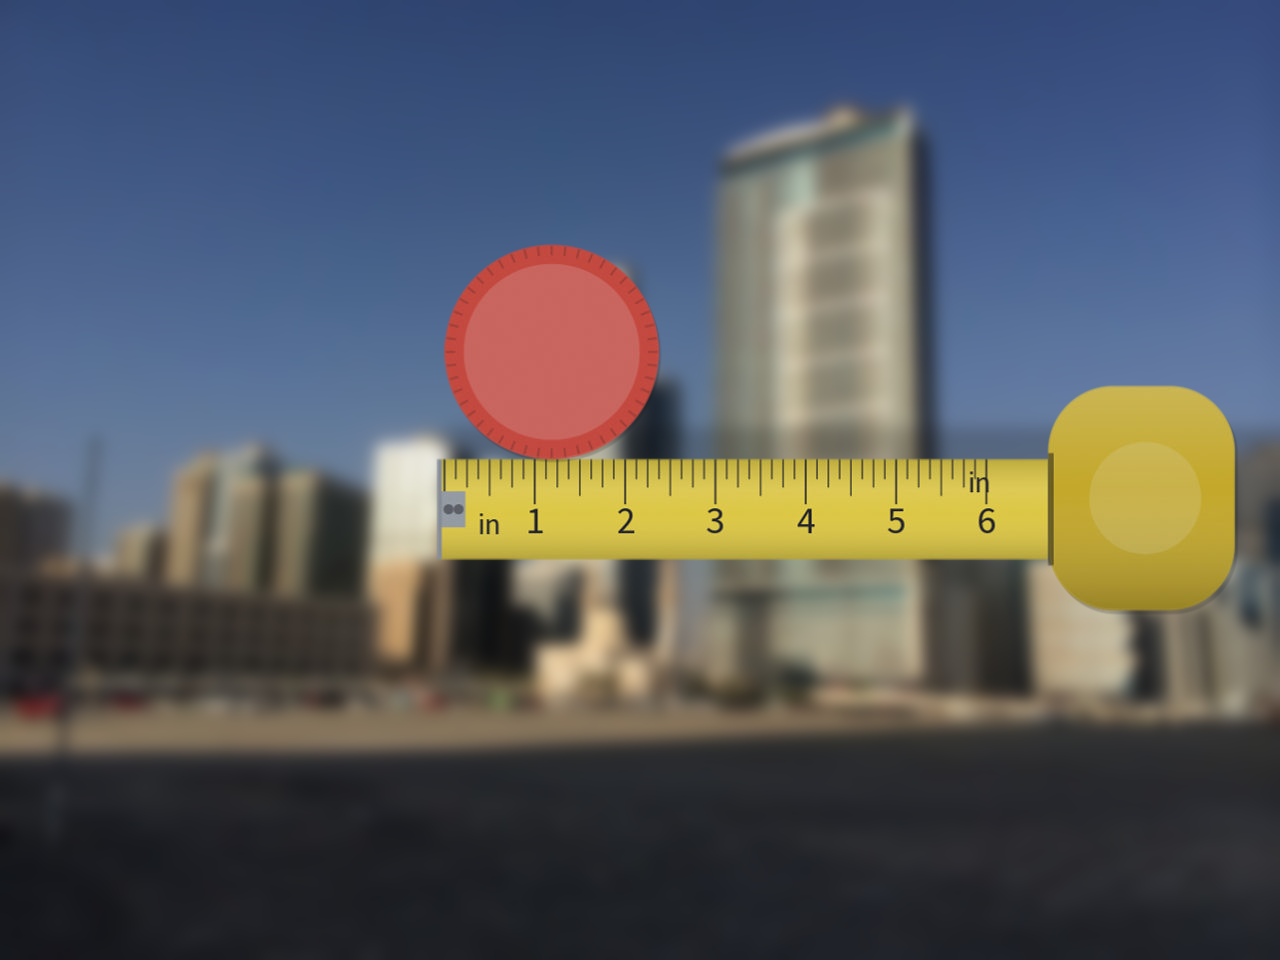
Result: 2.375,in
